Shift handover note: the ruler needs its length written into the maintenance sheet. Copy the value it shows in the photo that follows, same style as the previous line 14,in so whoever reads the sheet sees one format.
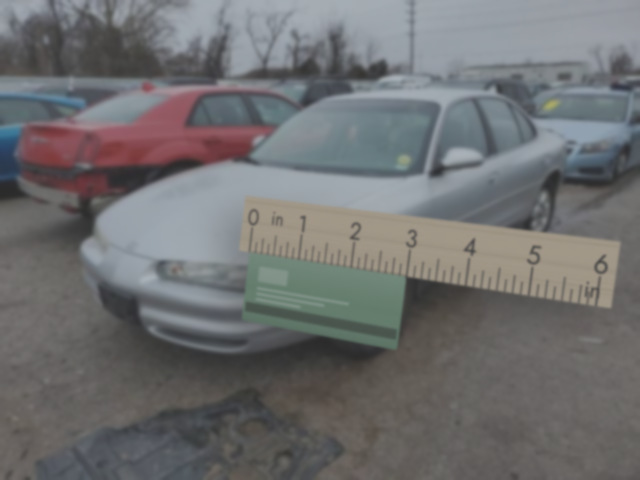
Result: 3,in
